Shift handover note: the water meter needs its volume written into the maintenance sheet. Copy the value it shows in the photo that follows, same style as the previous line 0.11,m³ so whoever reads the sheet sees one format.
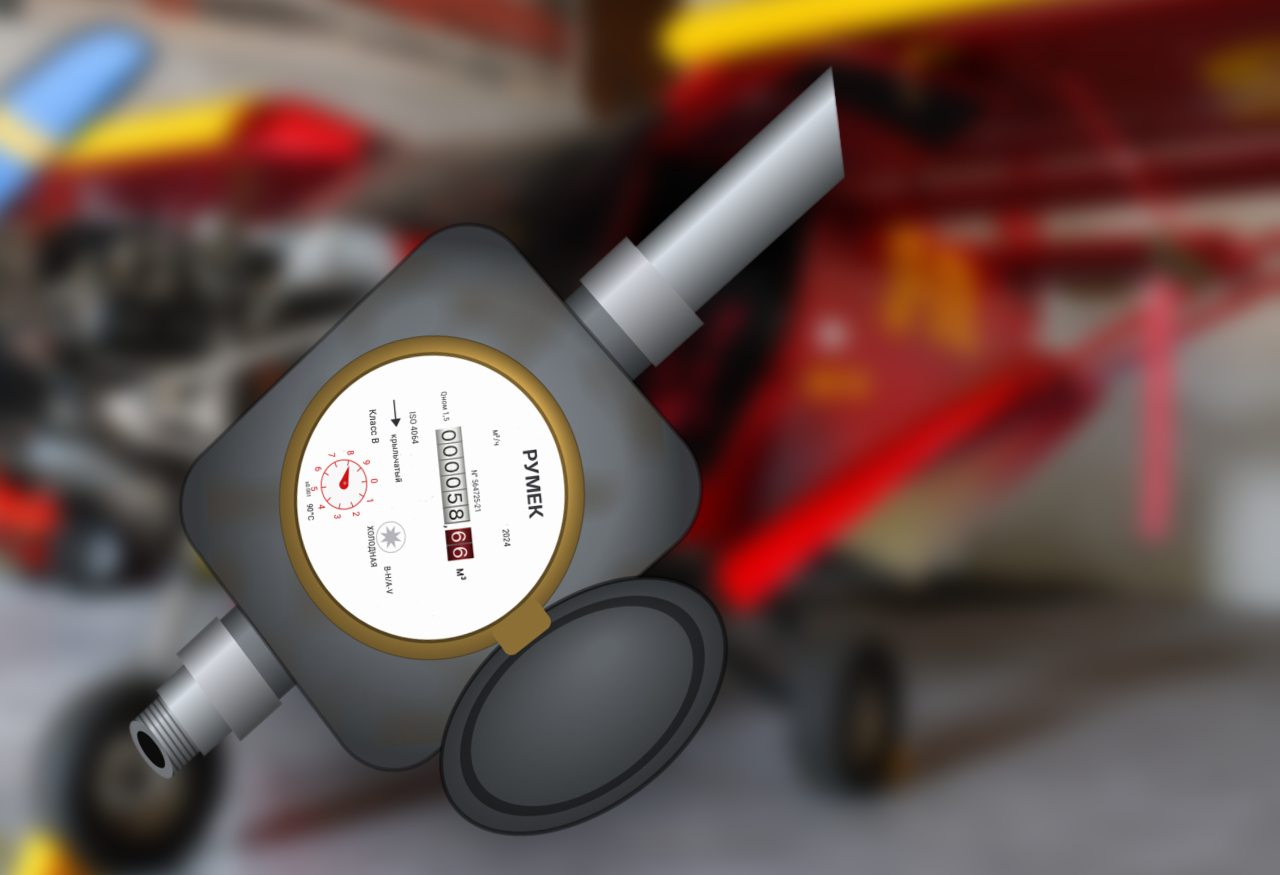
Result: 58.668,m³
